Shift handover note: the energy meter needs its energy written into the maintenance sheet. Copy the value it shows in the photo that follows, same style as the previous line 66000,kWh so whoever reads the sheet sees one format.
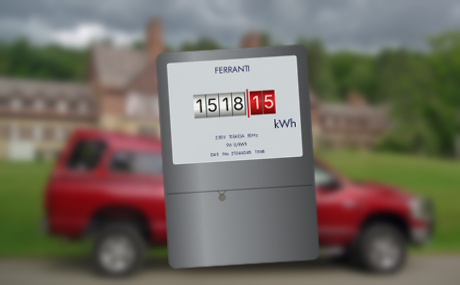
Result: 1518.15,kWh
